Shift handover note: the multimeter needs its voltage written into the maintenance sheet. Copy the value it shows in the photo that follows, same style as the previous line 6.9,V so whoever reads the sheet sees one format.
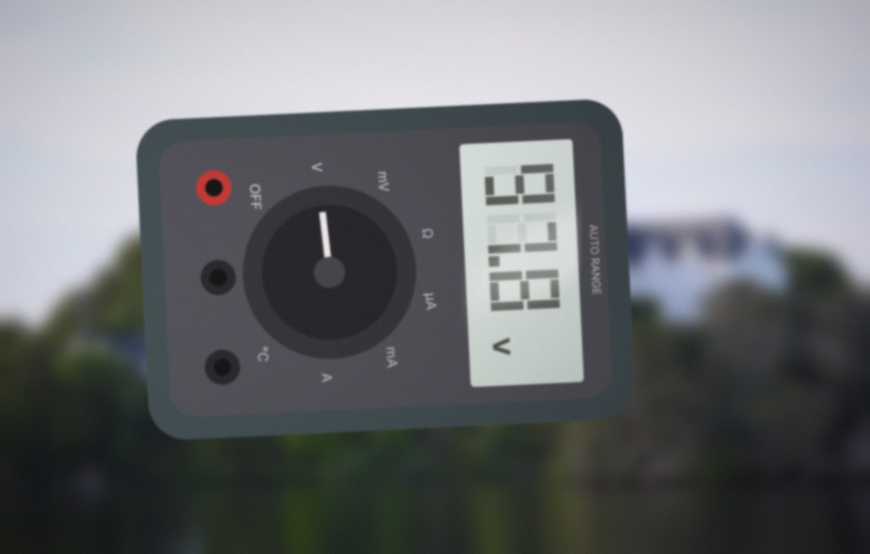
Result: 97.8,V
